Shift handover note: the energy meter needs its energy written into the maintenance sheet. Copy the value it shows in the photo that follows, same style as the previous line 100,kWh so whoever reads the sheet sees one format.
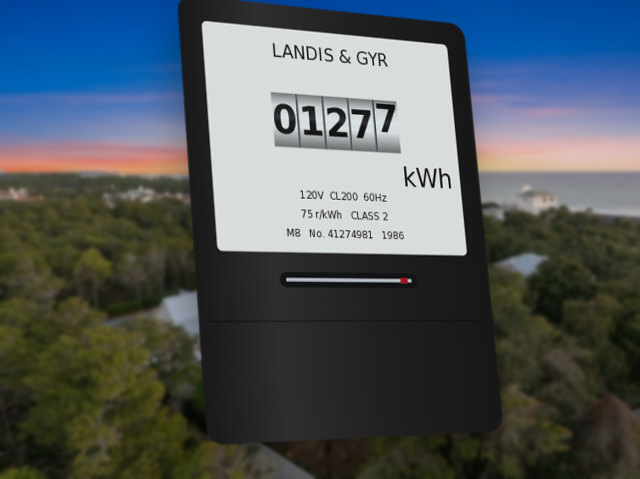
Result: 1277,kWh
